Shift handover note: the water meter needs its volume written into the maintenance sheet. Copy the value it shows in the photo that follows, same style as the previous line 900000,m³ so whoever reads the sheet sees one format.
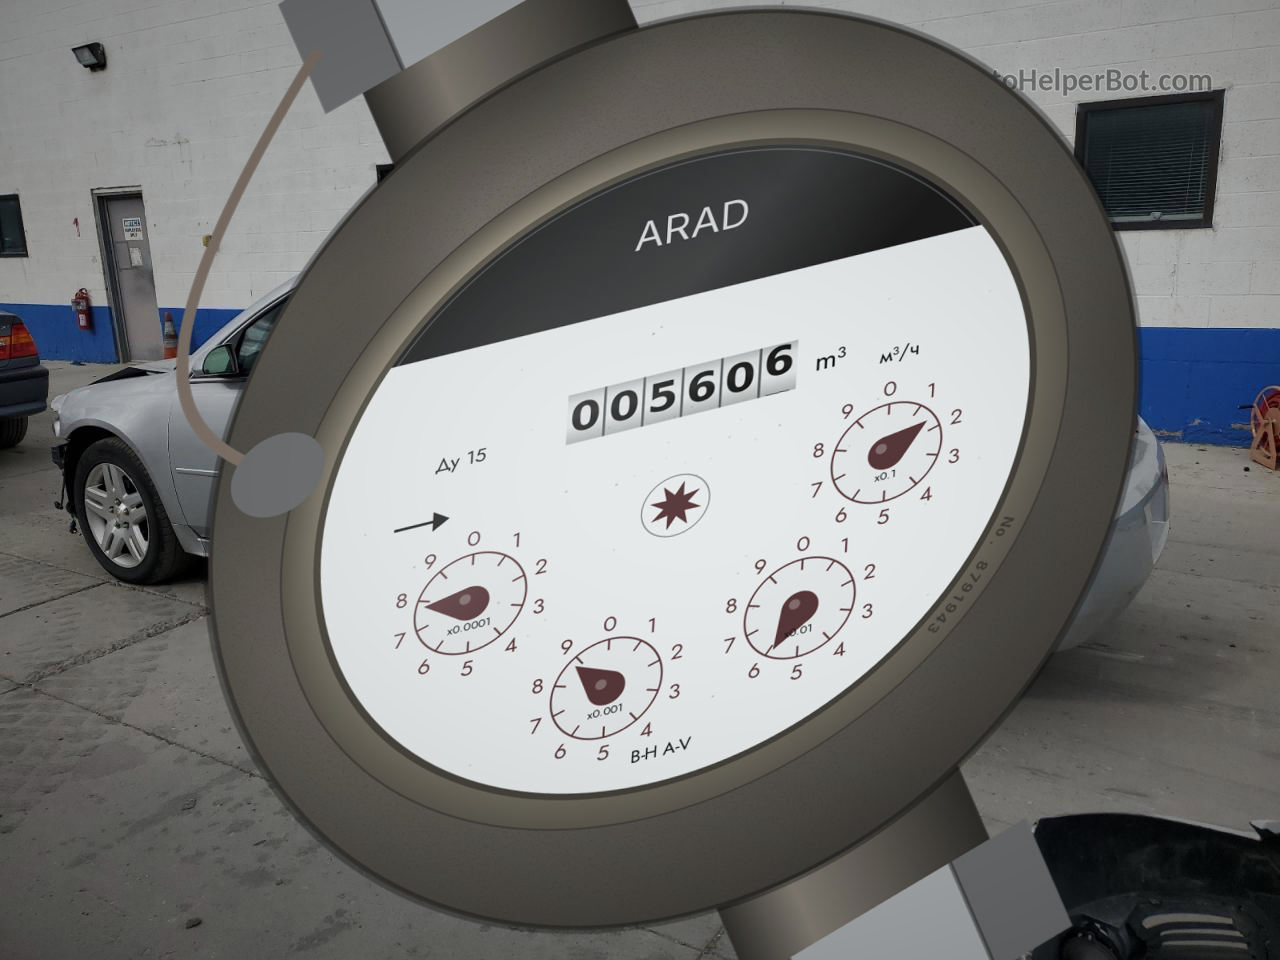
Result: 5606.1587,m³
